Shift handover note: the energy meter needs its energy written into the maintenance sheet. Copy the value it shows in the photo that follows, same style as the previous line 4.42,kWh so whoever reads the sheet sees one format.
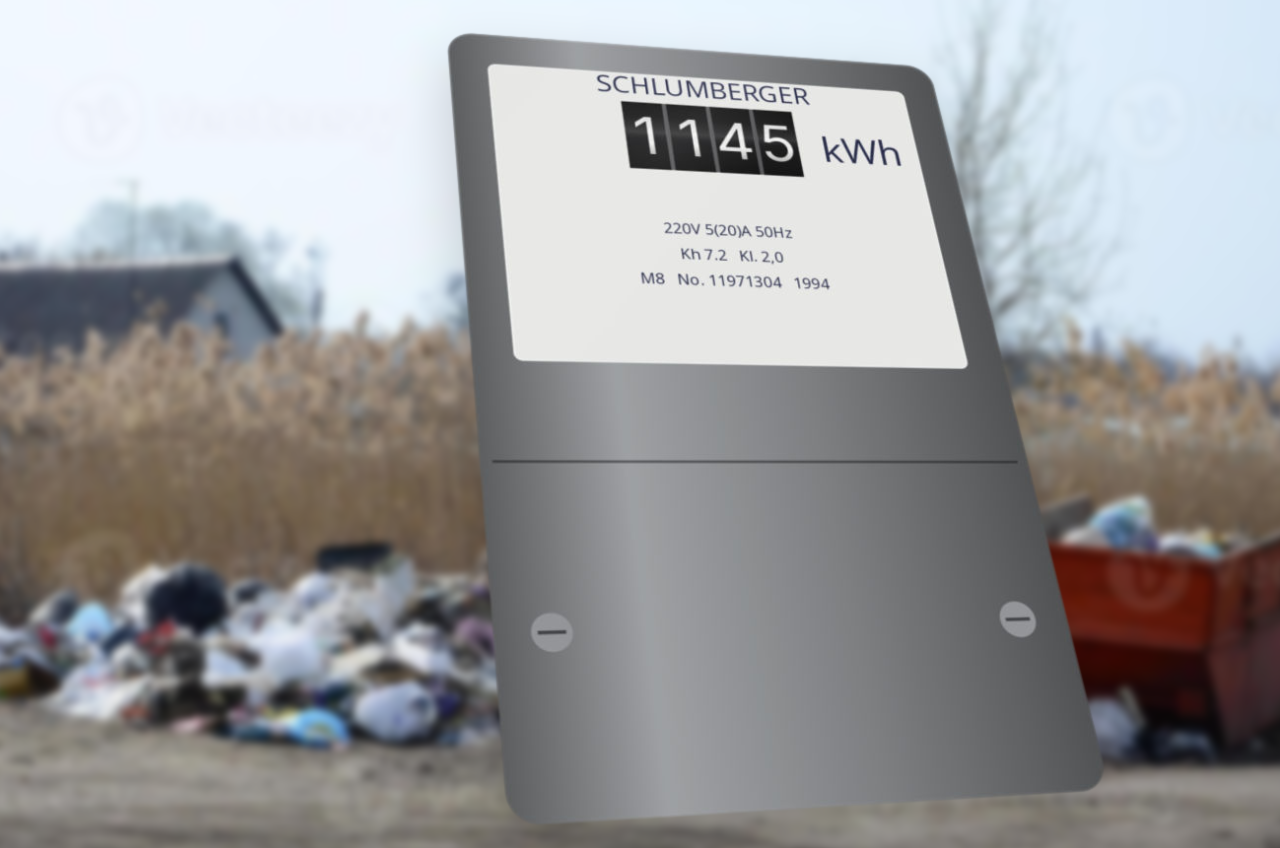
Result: 1145,kWh
